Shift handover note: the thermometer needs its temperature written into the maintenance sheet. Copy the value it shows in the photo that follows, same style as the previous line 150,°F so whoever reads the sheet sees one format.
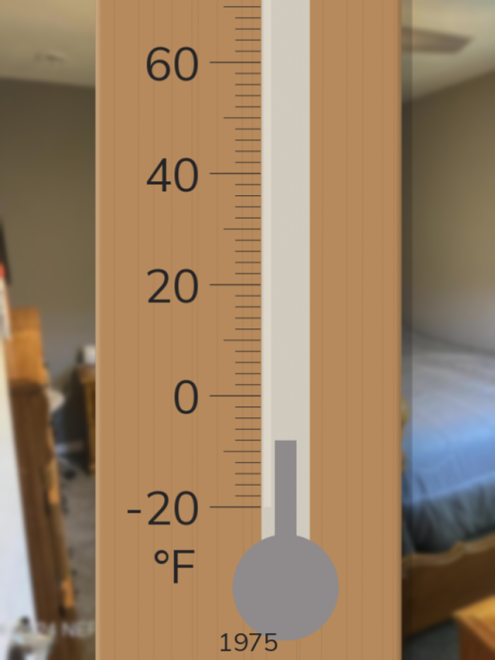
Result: -8,°F
